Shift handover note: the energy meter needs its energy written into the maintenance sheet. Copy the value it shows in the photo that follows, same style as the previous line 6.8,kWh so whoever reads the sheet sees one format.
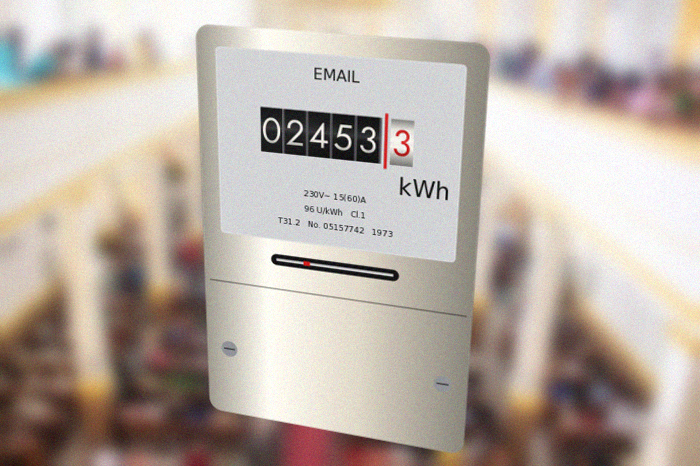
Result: 2453.3,kWh
